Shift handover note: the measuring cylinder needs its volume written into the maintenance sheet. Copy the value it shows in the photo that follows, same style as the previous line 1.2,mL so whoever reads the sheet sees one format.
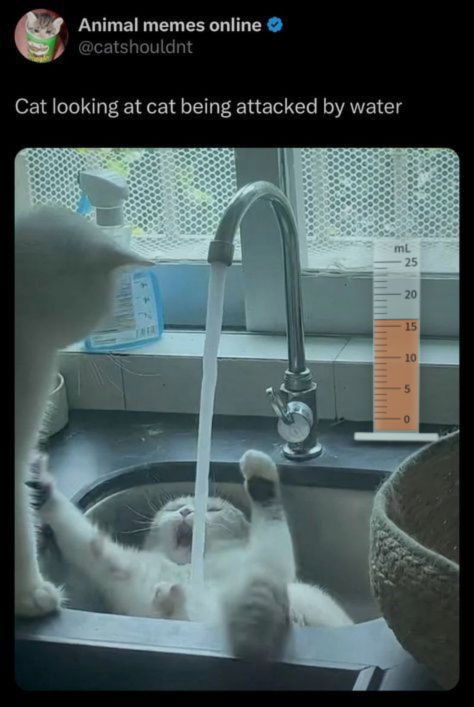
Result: 16,mL
